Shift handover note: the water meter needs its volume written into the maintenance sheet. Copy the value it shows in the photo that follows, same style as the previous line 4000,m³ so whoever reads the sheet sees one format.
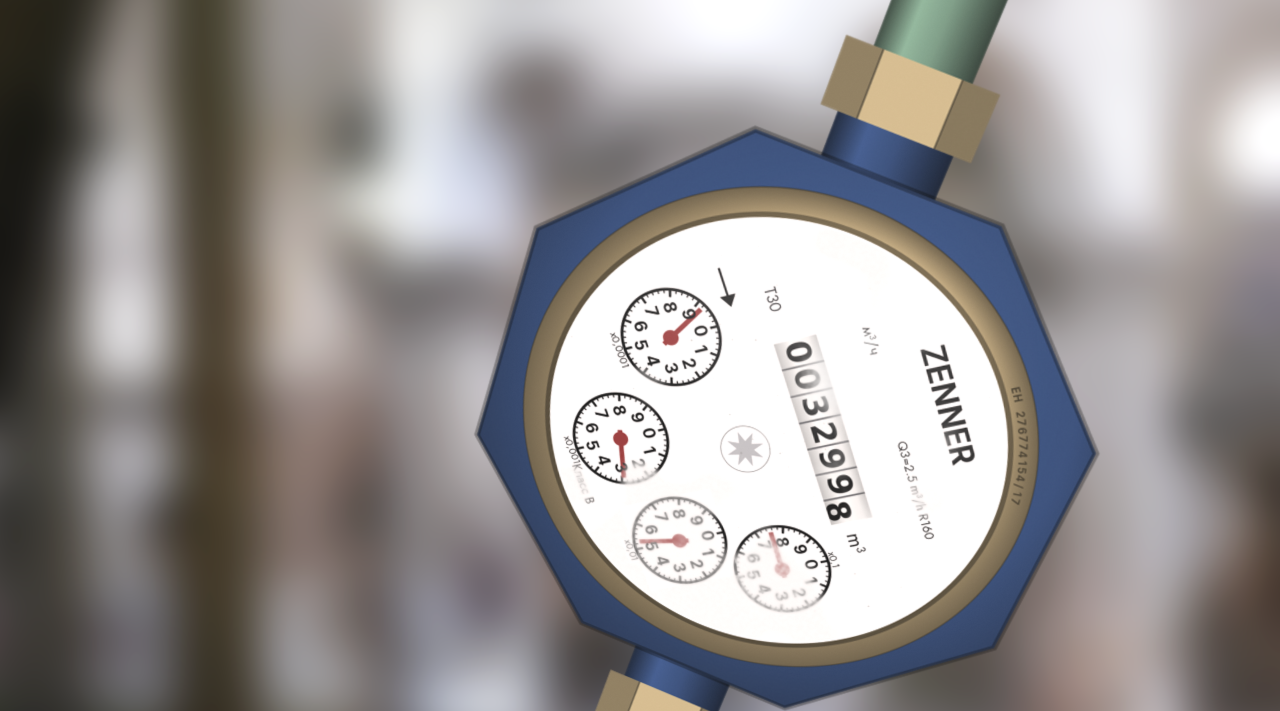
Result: 32997.7529,m³
